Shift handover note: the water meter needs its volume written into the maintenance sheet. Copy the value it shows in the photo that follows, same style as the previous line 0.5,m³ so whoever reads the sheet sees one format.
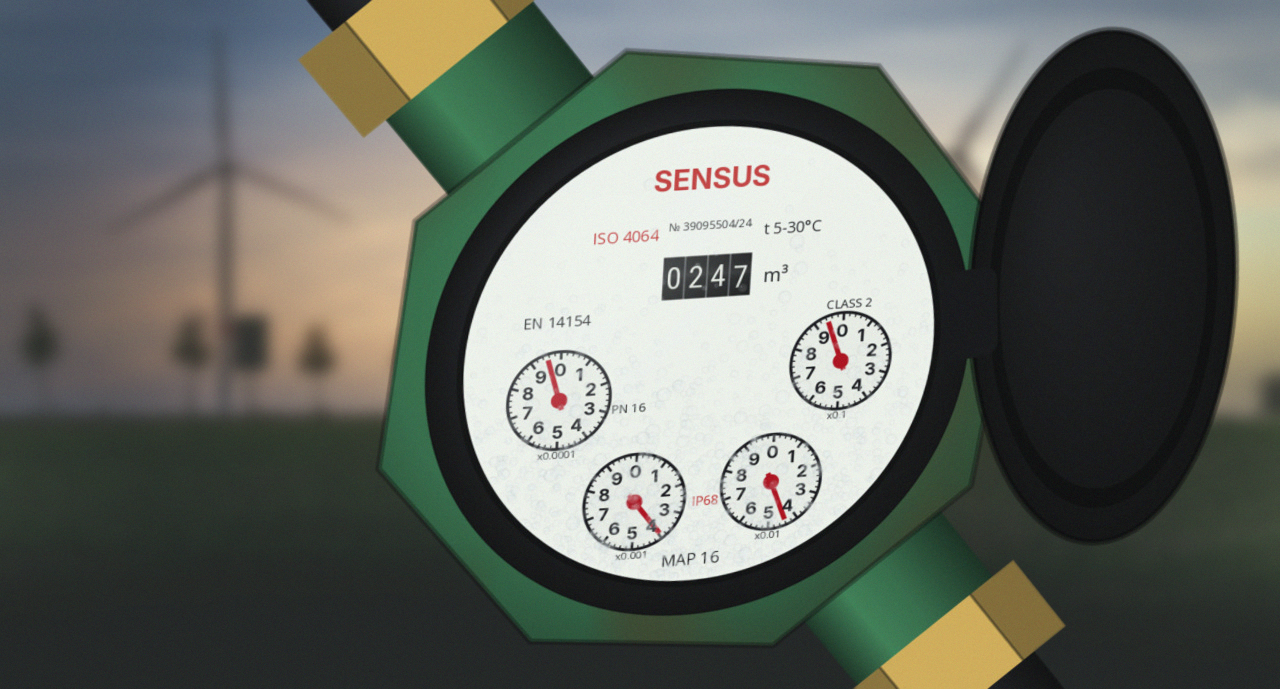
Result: 246.9439,m³
